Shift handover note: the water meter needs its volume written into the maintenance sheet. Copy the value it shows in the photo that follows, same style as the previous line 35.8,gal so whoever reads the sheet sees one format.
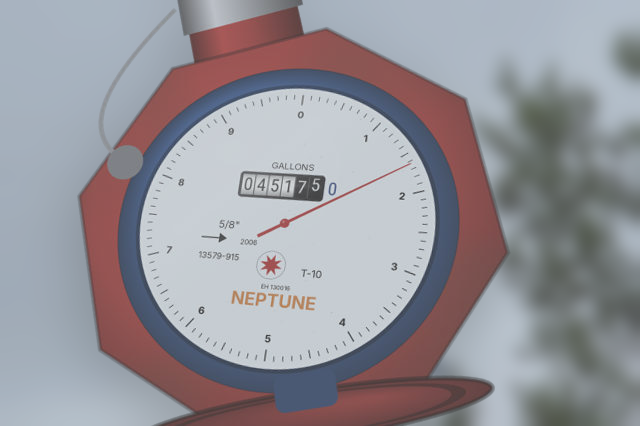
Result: 451751.6,gal
